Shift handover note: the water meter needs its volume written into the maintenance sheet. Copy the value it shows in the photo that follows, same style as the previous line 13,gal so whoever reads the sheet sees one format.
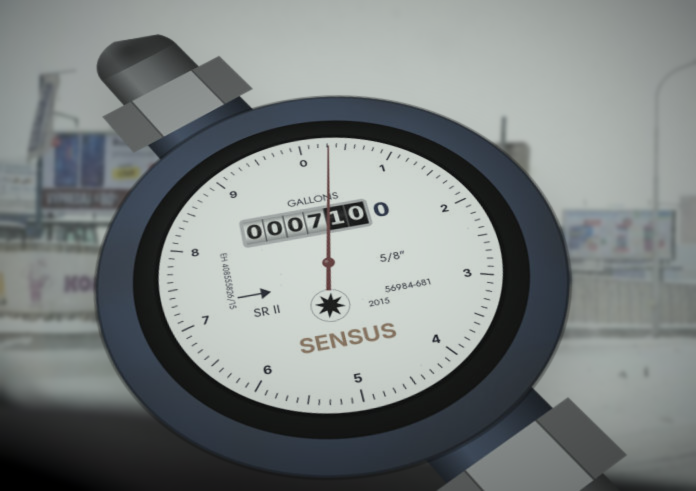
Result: 7100.3,gal
